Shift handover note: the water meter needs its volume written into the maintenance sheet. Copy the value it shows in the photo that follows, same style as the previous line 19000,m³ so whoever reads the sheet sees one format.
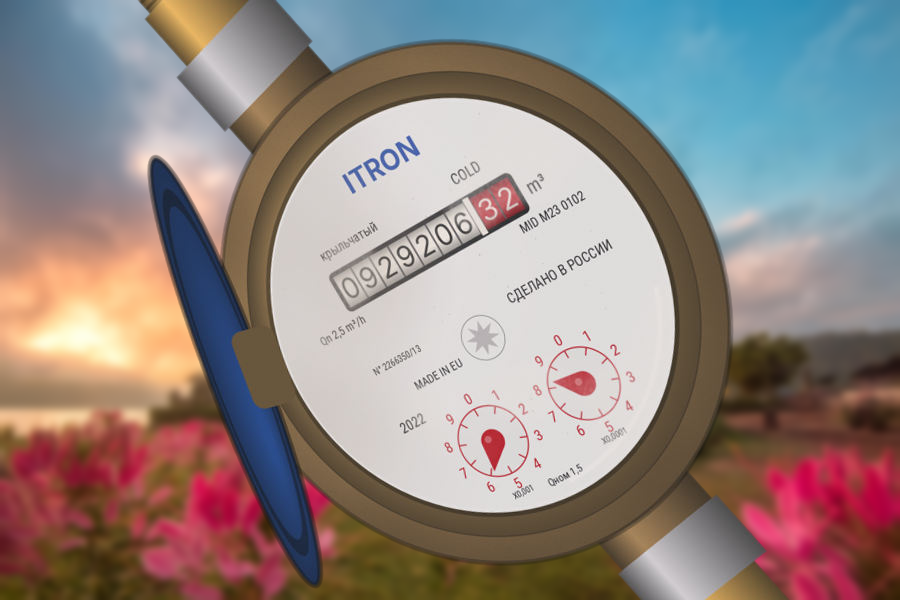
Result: 929206.3258,m³
